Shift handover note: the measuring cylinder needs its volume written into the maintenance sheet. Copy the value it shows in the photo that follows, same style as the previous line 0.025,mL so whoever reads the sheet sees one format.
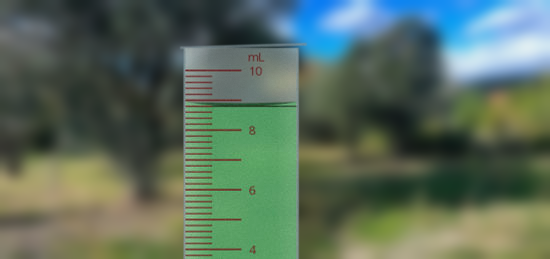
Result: 8.8,mL
